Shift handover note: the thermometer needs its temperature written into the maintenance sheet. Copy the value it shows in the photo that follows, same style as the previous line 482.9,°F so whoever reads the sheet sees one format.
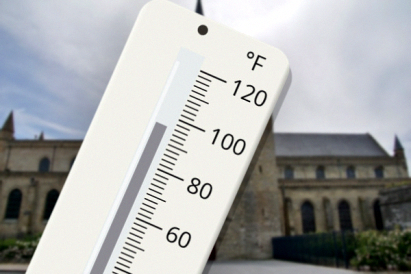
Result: 96,°F
